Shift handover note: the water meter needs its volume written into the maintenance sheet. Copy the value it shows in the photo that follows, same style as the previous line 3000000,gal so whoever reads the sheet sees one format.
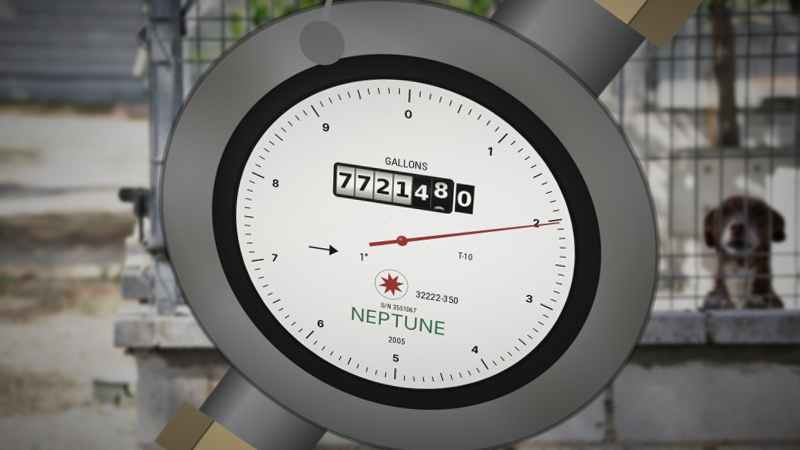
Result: 7721482.0,gal
